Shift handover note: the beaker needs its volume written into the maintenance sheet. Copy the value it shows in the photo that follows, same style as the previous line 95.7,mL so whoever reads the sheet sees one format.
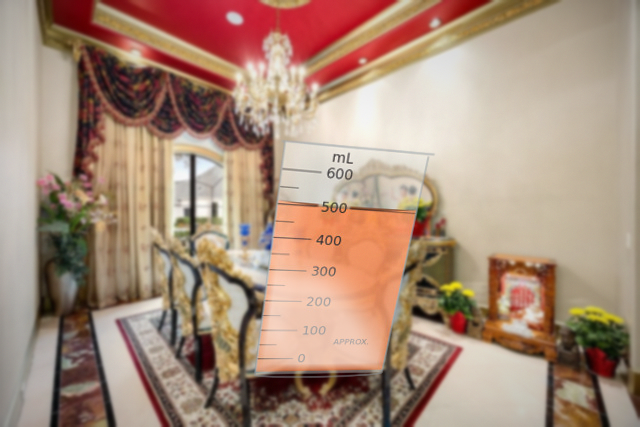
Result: 500,mL
